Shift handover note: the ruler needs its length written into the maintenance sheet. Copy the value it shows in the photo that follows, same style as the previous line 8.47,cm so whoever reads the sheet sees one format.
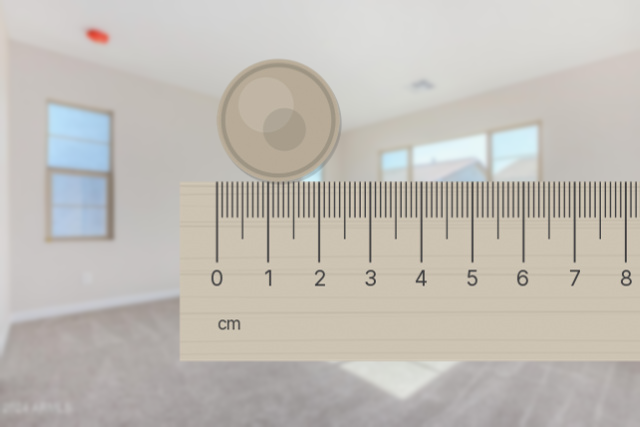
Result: 2.4,cm
